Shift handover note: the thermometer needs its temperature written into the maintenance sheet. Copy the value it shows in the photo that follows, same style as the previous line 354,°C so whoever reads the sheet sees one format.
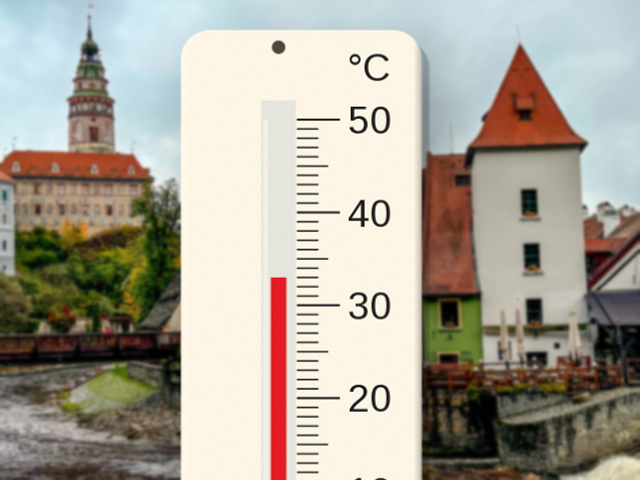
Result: 33,°C
